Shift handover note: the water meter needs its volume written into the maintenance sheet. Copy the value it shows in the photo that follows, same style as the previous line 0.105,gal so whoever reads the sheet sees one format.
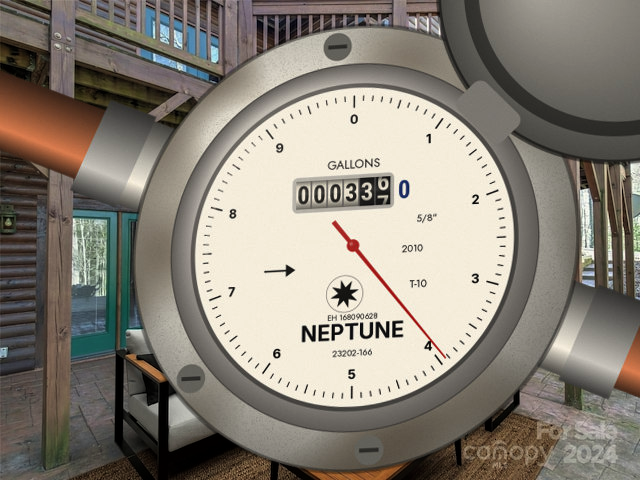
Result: 3363.9,gal
